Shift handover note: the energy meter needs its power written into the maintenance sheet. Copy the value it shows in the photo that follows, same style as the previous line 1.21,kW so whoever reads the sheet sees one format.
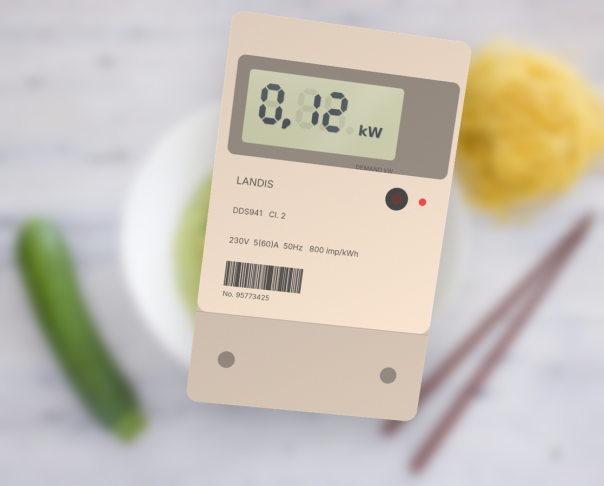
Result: 0.12,kW
